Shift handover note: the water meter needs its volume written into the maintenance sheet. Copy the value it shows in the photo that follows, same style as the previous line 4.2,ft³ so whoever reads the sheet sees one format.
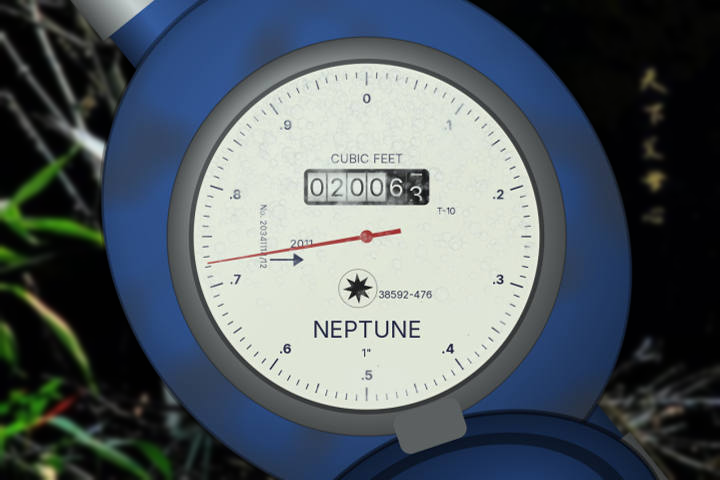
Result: 20062.72,ft³
